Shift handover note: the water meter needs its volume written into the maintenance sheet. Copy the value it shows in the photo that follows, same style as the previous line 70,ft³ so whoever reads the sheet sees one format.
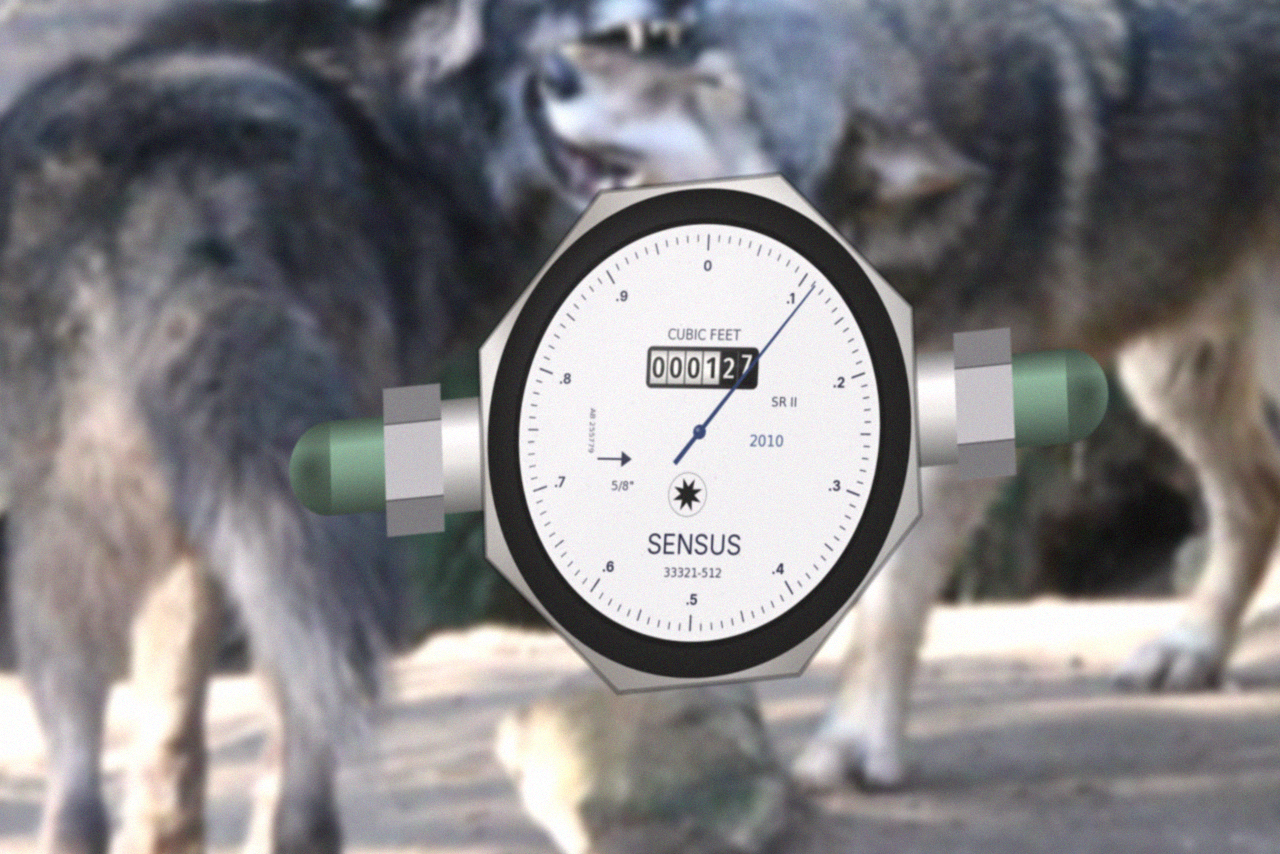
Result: 127.11,ft³
